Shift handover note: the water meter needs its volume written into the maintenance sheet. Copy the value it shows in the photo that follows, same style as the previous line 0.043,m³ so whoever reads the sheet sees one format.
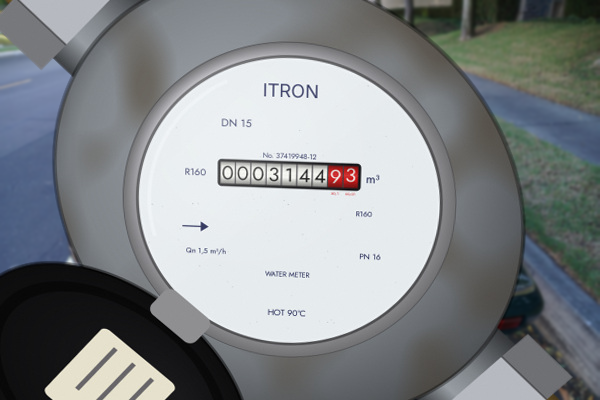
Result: 3144.93,m³
